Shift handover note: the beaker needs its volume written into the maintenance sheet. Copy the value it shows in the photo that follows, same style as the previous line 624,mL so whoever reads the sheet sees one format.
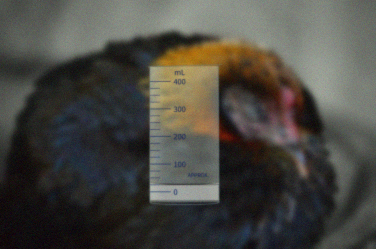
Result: 25,mL
